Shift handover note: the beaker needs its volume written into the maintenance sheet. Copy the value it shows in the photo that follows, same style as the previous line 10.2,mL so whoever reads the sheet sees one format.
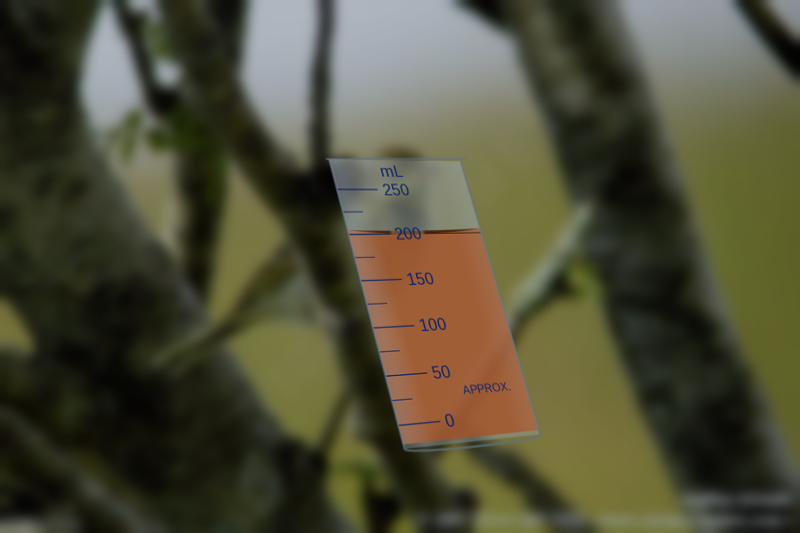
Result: 200,mL
